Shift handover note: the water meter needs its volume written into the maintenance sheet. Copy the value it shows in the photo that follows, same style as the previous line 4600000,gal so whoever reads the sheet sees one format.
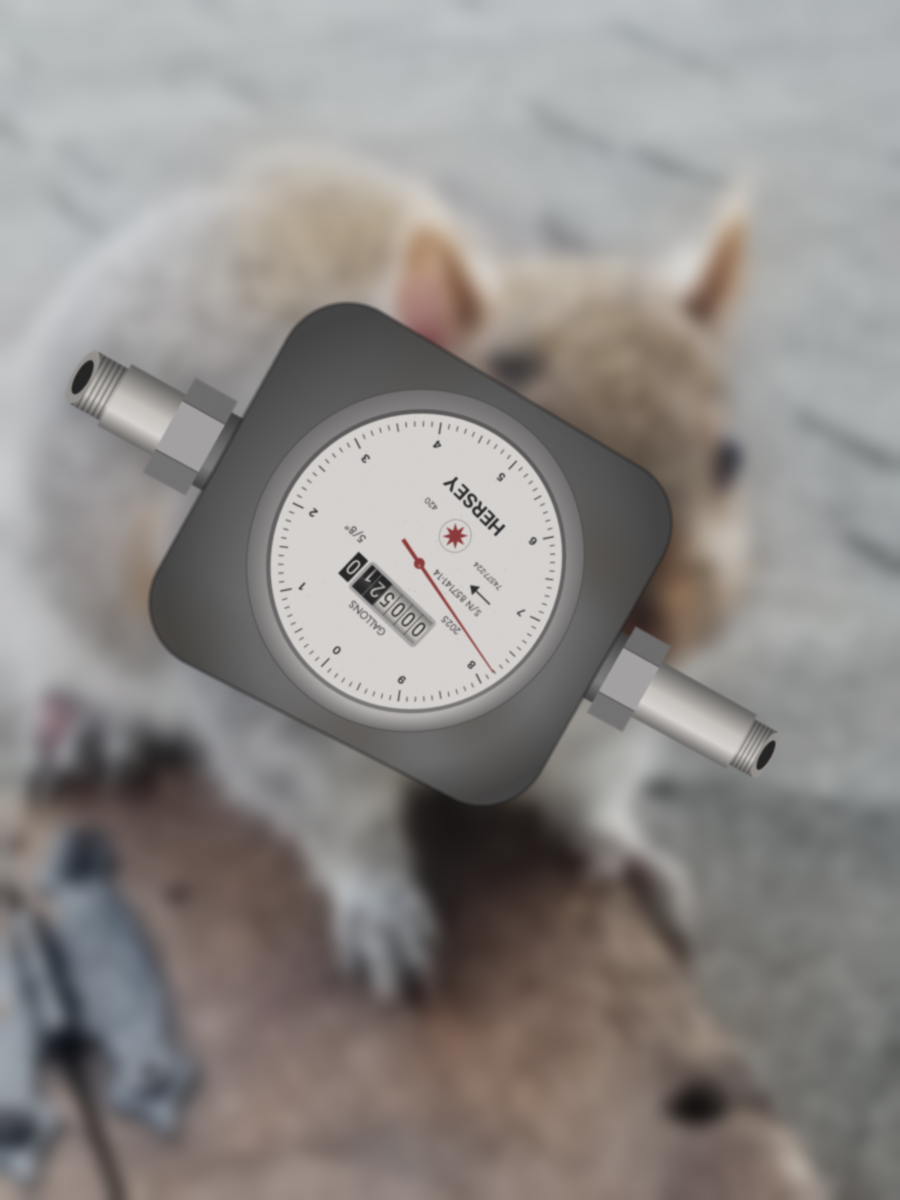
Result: 5207.8,gal
